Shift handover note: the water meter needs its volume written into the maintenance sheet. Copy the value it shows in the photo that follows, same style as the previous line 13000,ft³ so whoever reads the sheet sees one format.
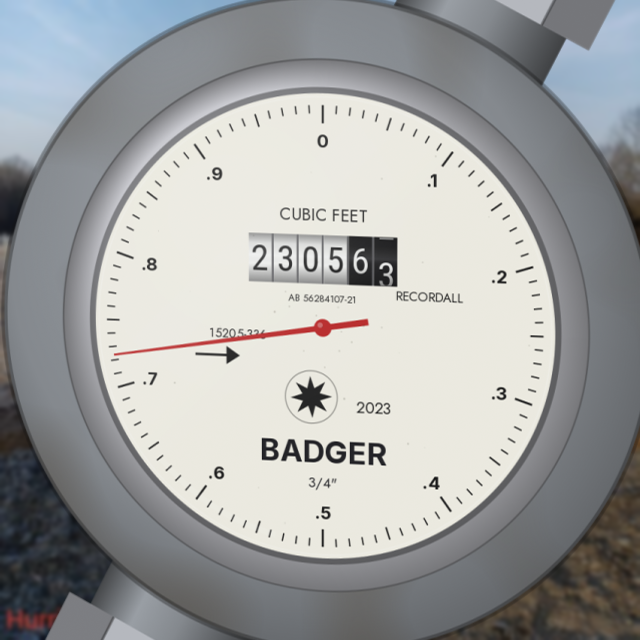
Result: 230562.72,ft³
